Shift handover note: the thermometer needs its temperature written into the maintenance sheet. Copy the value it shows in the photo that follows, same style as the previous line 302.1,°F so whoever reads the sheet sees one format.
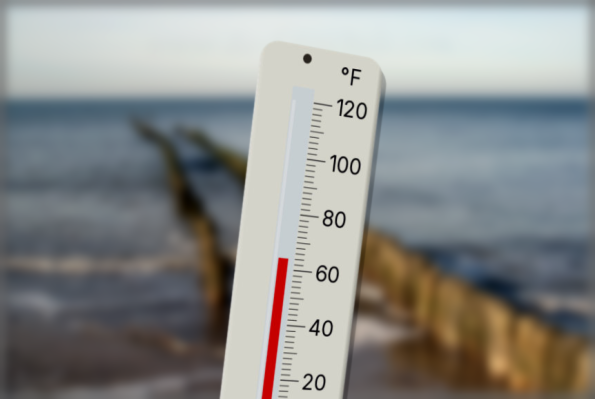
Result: 64,°F
